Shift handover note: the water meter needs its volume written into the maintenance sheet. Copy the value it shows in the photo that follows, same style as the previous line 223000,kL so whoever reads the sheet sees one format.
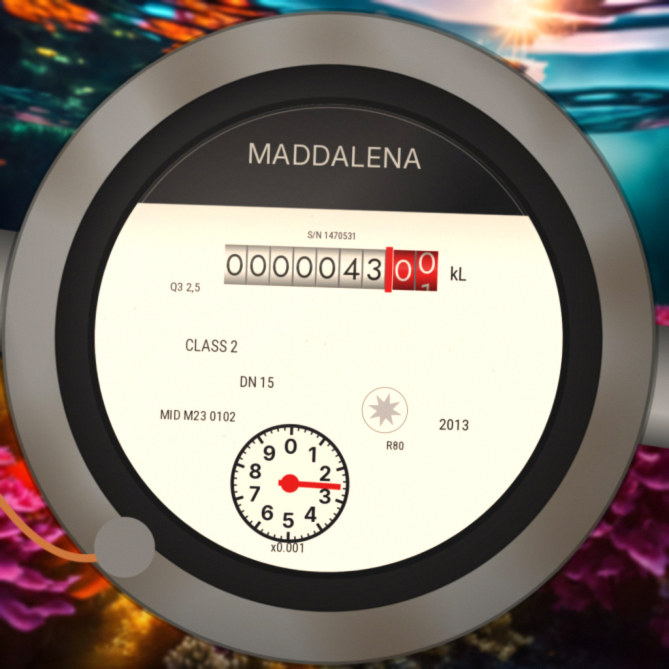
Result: 43.002,kL
